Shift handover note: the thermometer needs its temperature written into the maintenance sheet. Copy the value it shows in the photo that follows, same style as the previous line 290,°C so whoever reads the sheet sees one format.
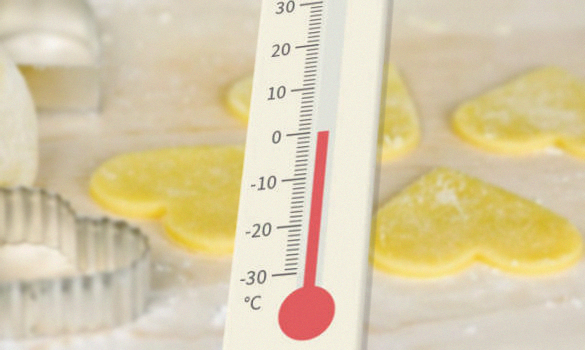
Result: 0,°C
